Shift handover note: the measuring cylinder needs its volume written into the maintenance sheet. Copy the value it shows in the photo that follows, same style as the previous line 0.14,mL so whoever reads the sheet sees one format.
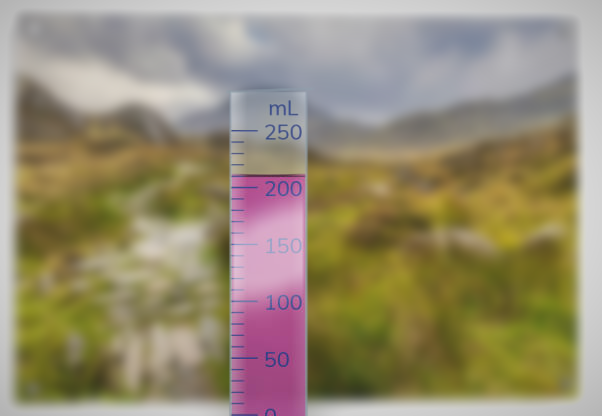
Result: 210,mL
